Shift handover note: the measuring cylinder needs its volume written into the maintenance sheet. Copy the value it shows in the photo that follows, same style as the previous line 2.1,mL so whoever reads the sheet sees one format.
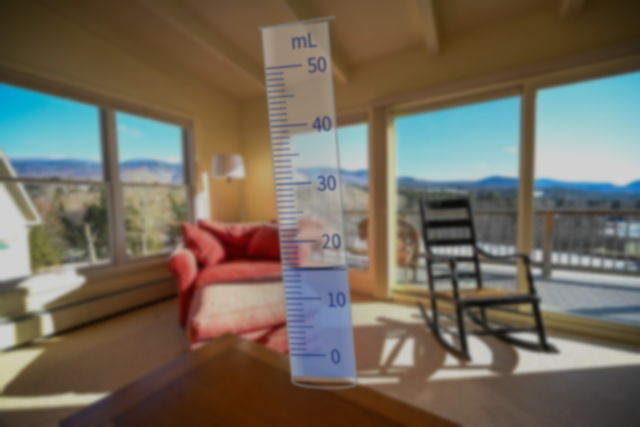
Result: 15,mL
